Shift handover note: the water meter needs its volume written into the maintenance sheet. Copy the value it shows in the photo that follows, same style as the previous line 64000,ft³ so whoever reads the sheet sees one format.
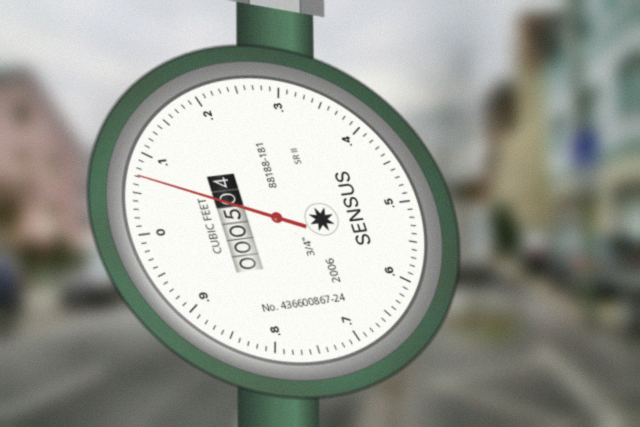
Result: 504.07,ft³
